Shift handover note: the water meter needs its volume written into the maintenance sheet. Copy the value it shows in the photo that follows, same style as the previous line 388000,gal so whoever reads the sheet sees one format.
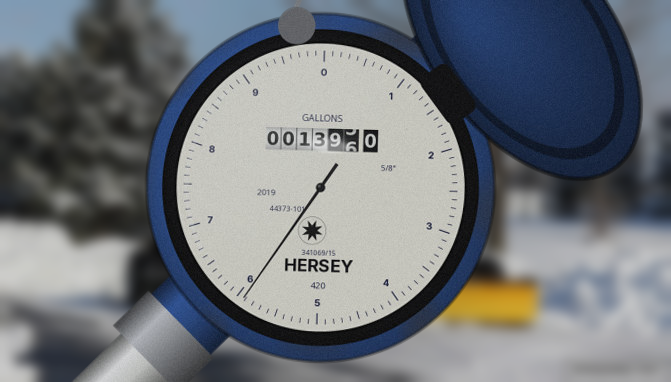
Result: 13955.9,gal
